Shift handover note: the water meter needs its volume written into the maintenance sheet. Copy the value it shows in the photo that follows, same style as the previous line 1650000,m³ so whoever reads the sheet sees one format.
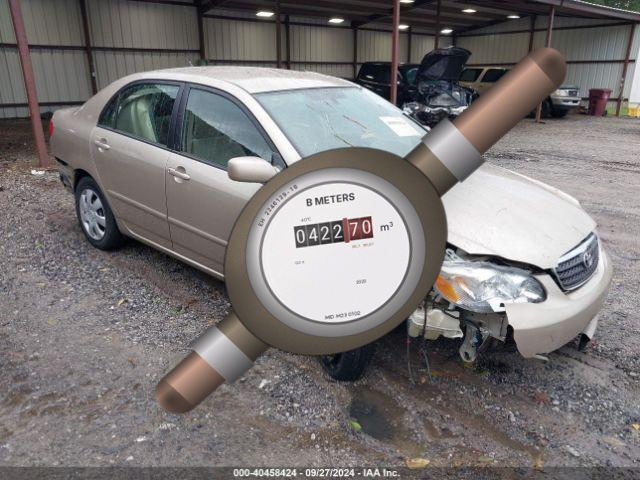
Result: 422.70,m³
